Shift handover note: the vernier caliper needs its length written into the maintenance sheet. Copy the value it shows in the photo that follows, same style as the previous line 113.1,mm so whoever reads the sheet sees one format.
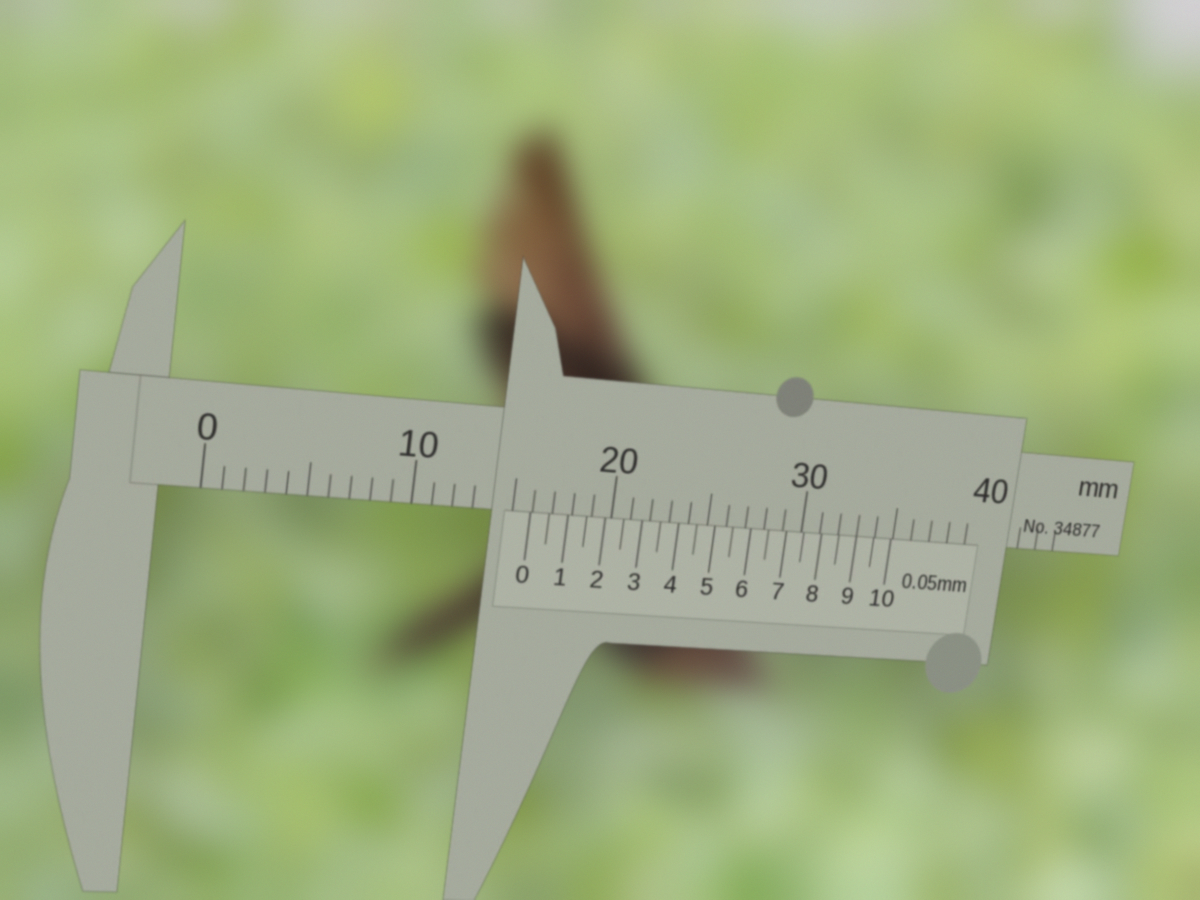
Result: 15.9,mm
